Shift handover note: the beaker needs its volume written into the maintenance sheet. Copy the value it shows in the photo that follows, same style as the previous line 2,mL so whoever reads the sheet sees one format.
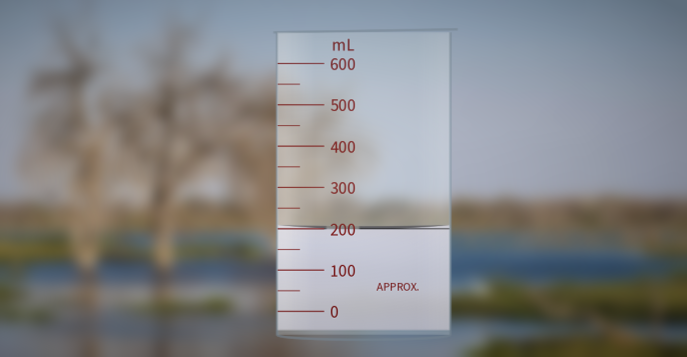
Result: 200,mL
